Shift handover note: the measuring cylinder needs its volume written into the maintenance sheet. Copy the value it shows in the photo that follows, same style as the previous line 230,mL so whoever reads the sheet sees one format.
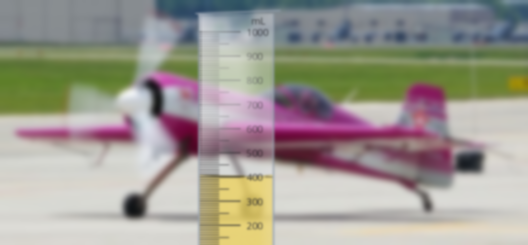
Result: 400,mL
